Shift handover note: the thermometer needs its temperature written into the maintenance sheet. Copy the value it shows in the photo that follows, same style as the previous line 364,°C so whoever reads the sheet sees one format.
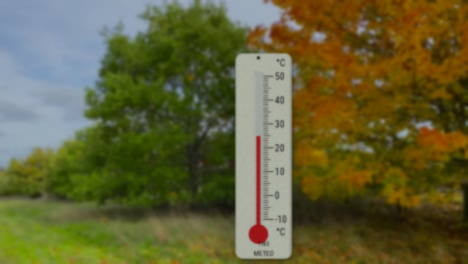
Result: 25,°C
